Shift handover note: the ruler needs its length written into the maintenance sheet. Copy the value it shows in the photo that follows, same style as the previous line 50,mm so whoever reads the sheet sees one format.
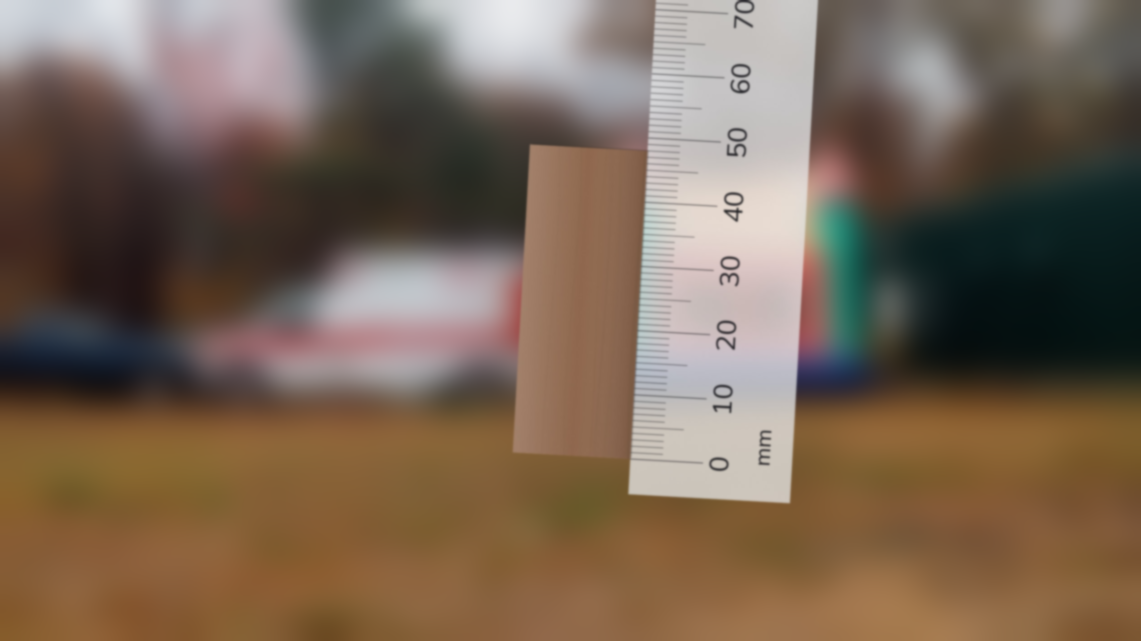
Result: 48,mm
